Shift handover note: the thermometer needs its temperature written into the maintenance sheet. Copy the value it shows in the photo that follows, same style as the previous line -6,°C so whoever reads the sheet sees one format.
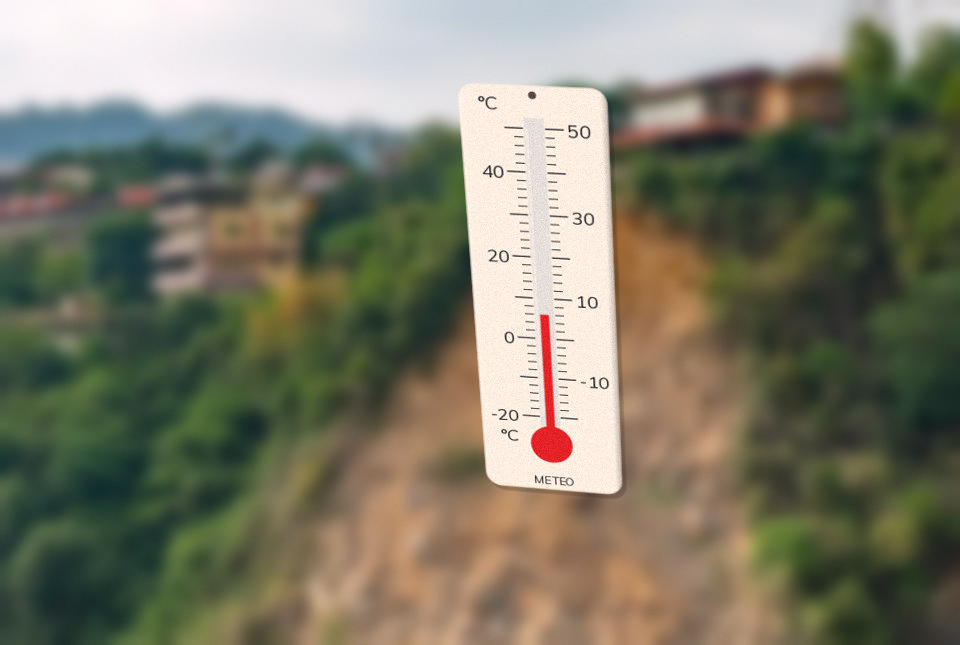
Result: 6,°C
